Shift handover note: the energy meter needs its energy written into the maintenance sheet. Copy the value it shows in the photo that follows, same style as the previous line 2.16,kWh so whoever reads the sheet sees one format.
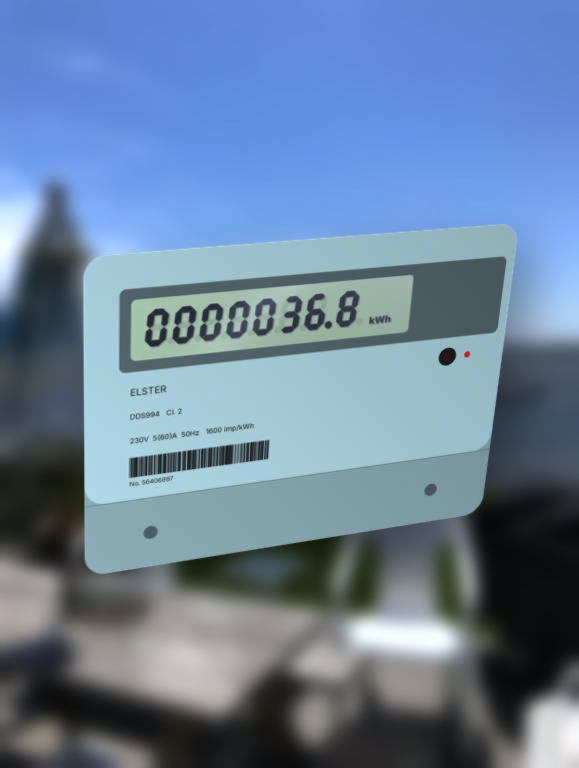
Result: 36.8,kWh
